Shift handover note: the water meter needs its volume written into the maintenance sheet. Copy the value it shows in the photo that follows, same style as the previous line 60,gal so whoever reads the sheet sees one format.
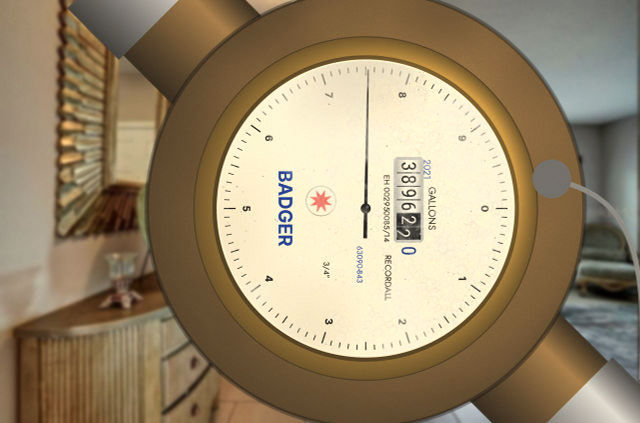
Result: 3896217.5,gal
